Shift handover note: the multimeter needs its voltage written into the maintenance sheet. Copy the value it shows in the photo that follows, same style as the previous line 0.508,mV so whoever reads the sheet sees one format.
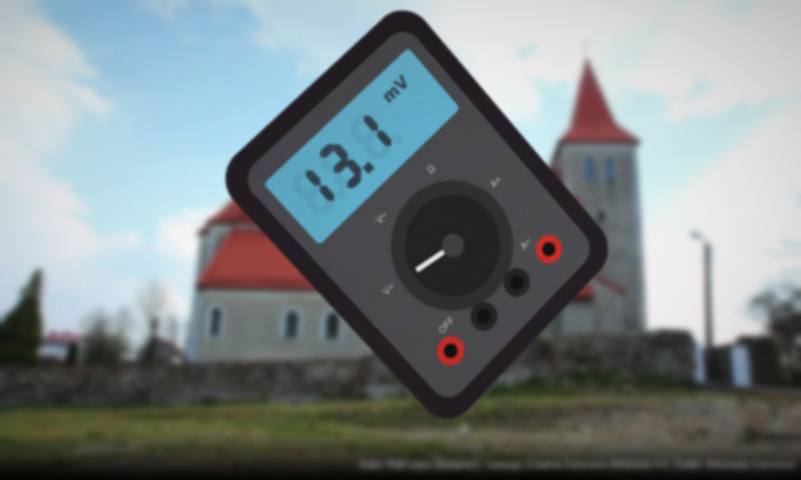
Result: 13.1,mV
